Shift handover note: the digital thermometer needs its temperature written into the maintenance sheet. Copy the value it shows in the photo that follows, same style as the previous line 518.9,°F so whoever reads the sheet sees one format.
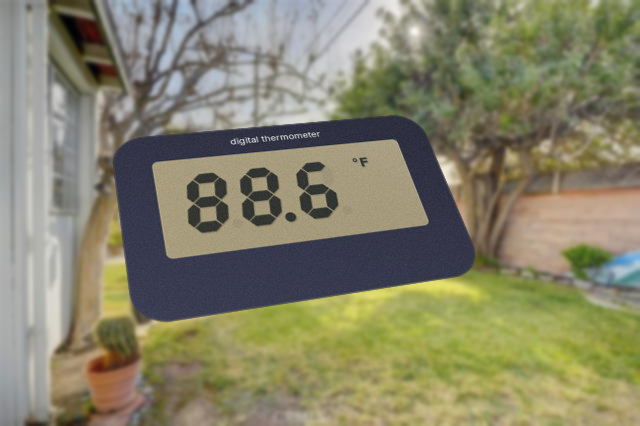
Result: 88.6,°F
